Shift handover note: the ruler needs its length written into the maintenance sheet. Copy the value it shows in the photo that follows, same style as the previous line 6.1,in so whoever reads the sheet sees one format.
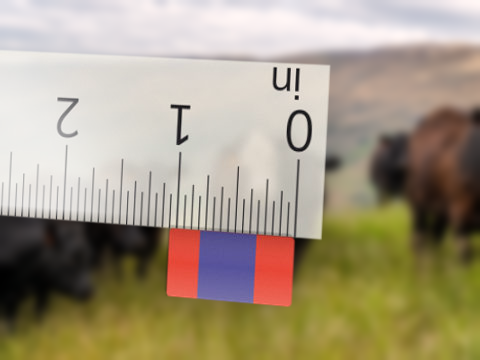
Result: 1.0625,in
